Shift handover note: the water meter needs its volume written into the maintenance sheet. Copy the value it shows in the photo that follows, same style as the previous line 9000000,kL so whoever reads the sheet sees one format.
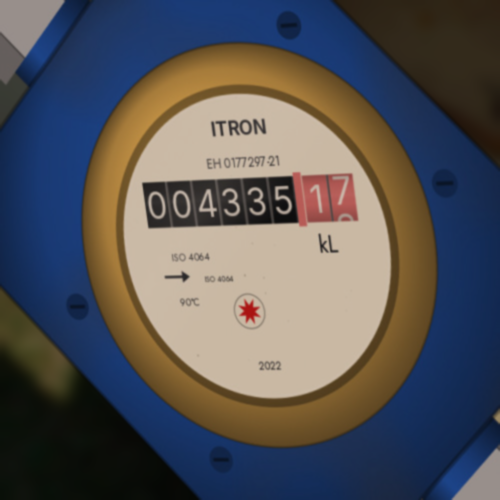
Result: 4335.17,kL
